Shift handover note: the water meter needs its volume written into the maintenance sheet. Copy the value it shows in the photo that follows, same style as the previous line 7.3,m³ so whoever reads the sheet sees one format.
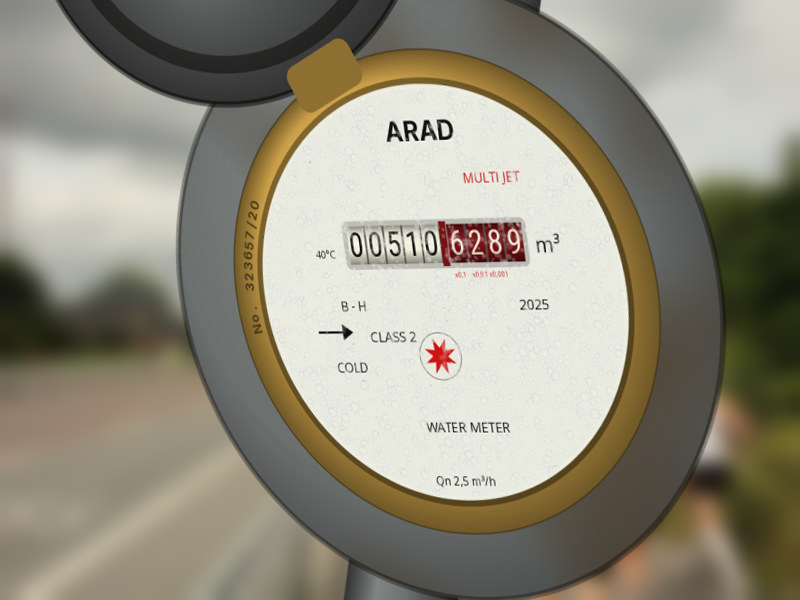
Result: 510.6289,m³
